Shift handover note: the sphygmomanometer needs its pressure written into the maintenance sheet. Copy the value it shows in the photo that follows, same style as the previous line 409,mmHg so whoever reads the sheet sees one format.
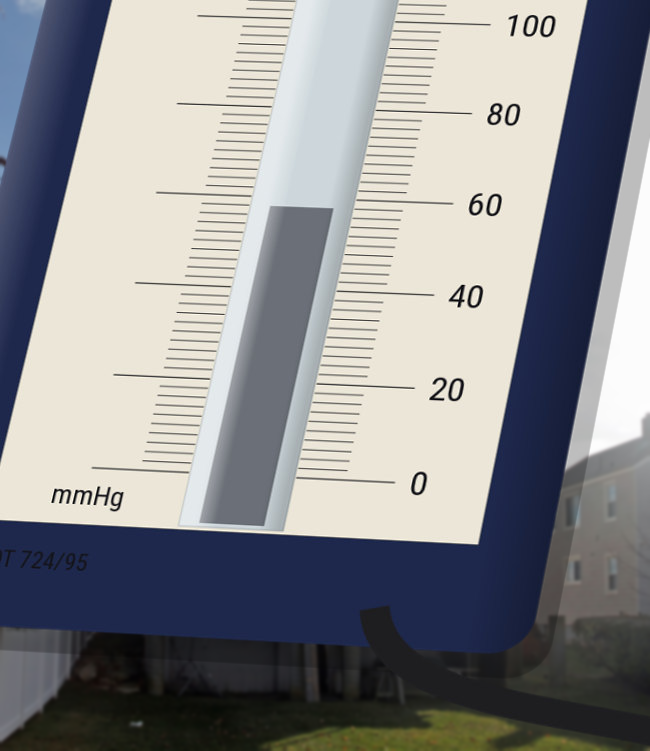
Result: 58,mmHg
